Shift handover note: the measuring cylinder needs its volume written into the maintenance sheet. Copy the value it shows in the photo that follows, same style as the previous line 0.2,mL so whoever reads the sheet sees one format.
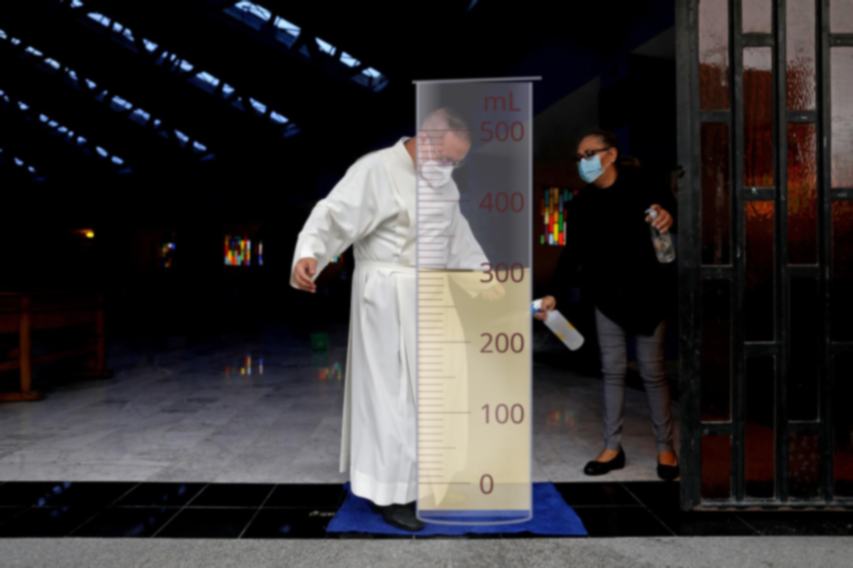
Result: 300,mL
